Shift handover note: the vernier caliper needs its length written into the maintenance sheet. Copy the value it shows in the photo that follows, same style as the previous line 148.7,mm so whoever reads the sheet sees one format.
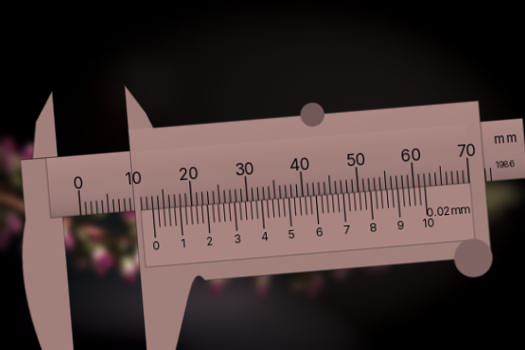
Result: 13.0,mm
